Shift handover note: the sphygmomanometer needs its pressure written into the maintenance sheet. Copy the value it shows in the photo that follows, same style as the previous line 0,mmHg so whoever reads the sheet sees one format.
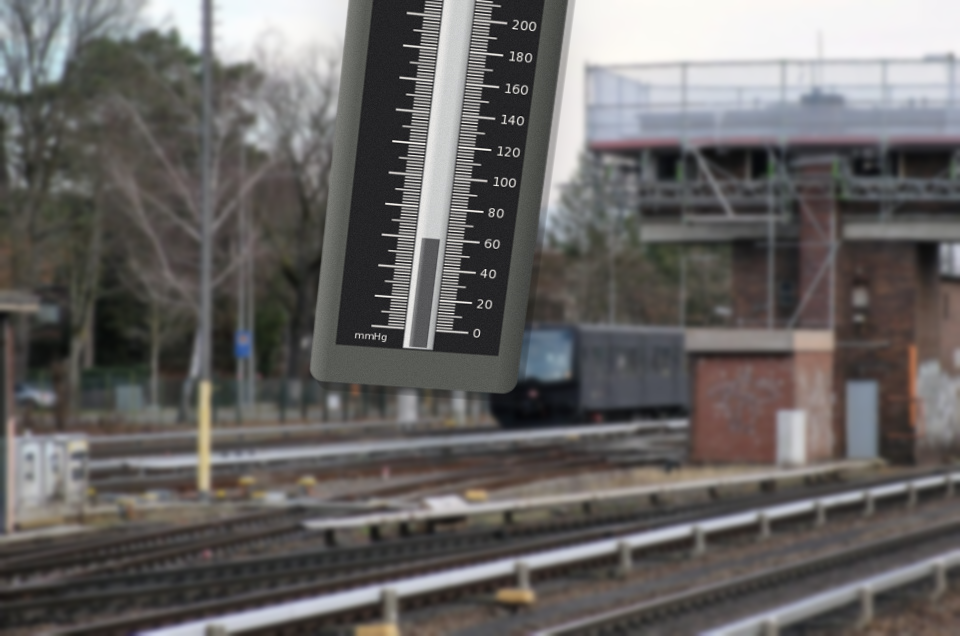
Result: 60,mmHg
